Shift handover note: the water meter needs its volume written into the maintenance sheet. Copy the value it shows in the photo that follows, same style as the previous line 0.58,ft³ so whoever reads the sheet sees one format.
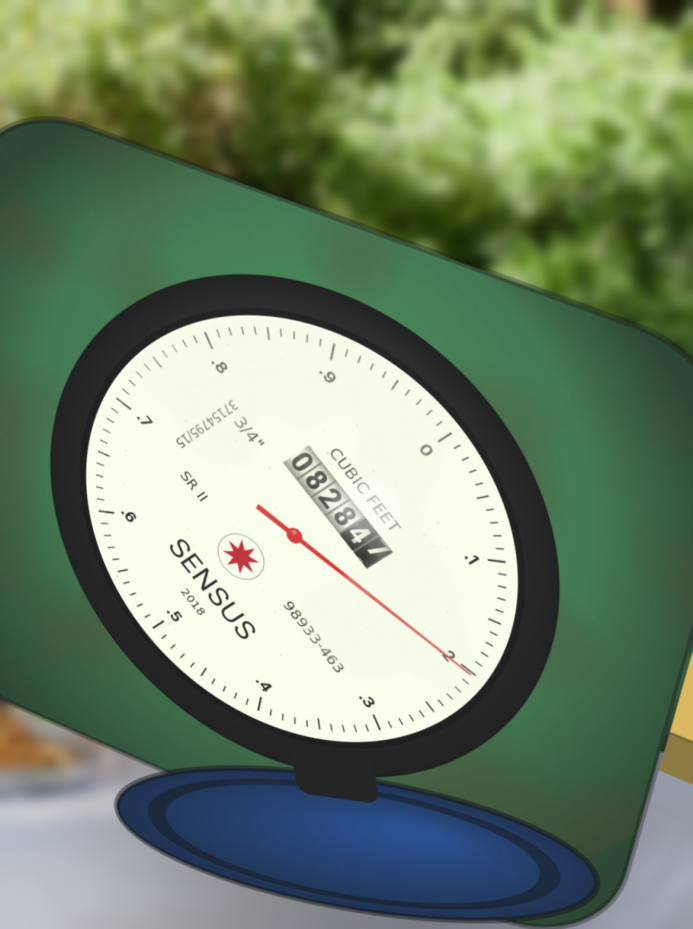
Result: 82847.20,ft³
